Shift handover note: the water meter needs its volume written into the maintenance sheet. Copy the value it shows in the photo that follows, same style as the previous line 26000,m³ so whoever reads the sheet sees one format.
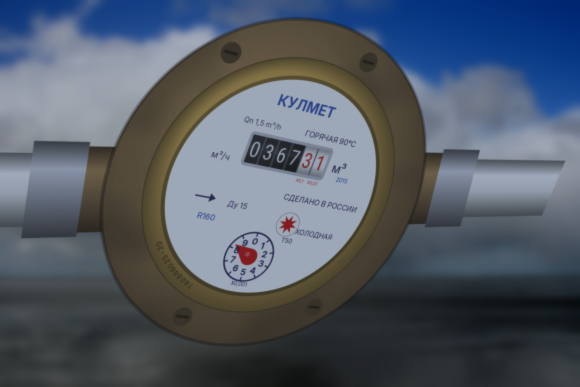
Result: 367.318,m³
